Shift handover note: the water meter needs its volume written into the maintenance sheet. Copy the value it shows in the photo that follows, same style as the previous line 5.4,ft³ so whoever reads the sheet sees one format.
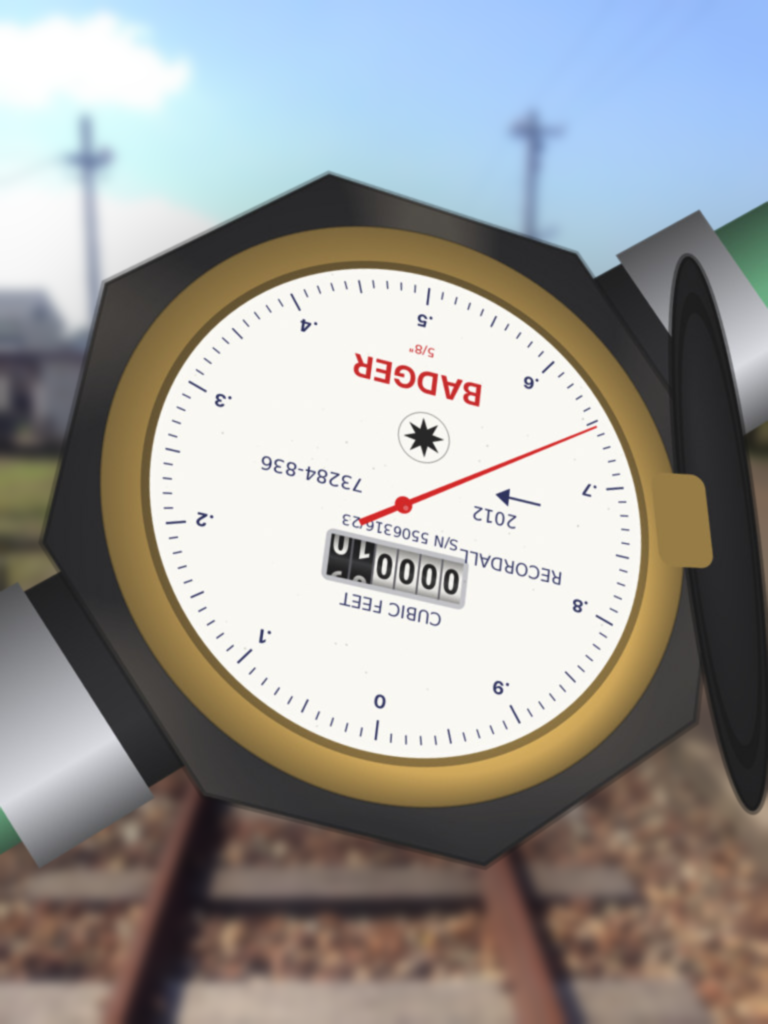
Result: 9.65,ft³
